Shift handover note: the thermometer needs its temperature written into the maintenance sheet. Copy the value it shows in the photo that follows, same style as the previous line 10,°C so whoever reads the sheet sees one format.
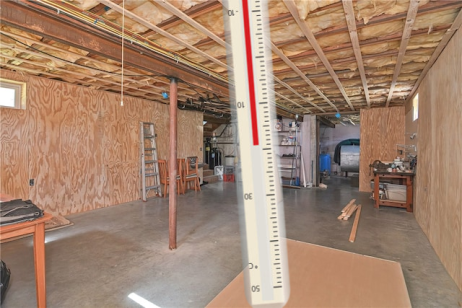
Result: 19,°C
